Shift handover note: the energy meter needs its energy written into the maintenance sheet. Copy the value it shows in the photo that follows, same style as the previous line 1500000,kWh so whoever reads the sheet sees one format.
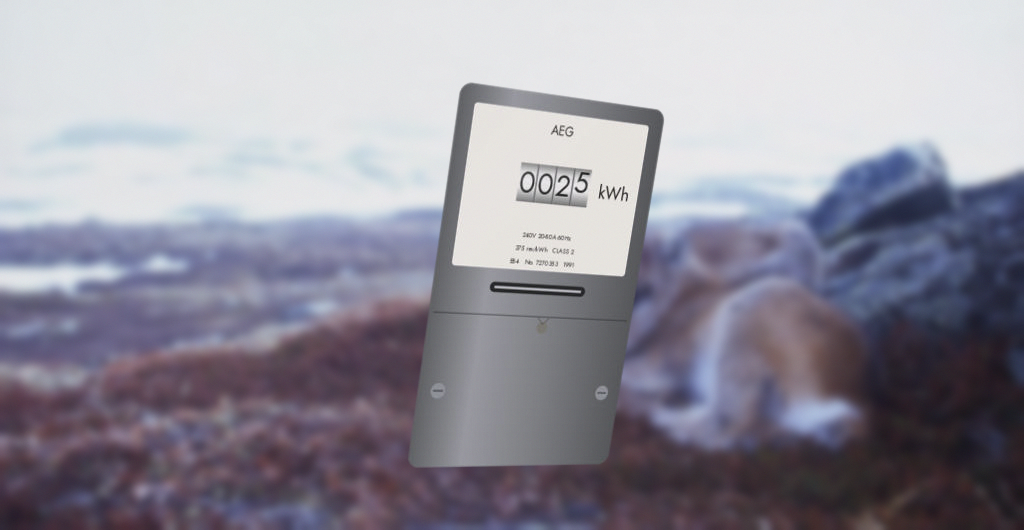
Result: 25,kWh
